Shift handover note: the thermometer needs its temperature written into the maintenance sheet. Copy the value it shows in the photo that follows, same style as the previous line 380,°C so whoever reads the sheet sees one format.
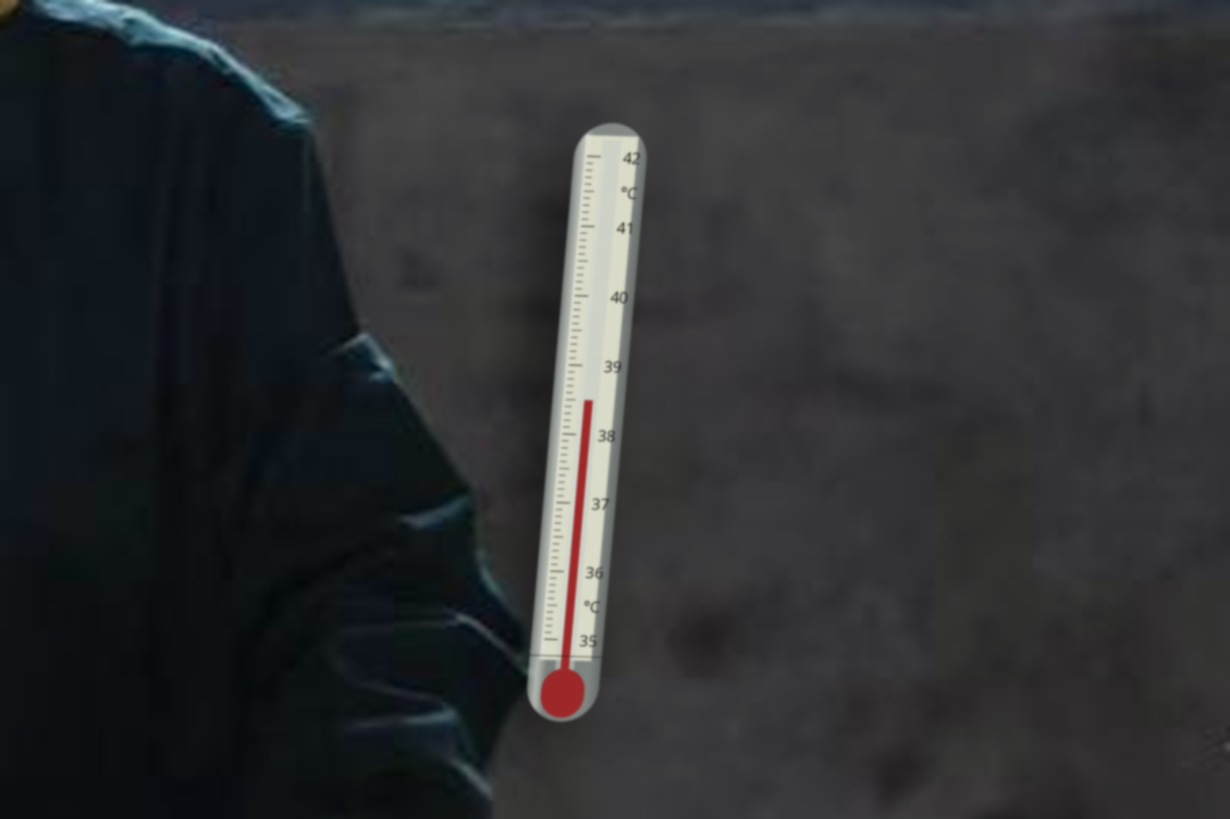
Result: 38.5,°C
